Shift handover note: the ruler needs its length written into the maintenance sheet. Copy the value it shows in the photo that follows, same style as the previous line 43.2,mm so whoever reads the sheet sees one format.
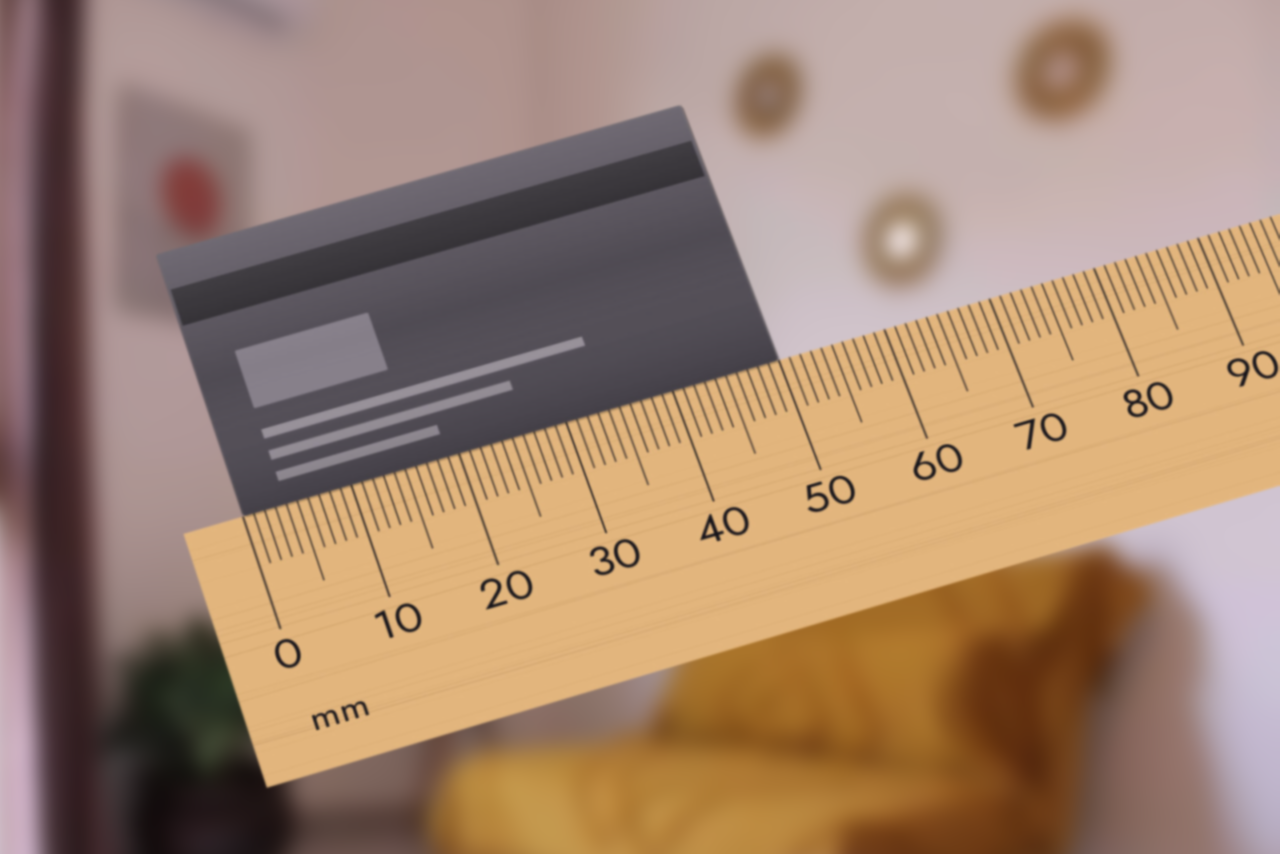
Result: 50,mm
